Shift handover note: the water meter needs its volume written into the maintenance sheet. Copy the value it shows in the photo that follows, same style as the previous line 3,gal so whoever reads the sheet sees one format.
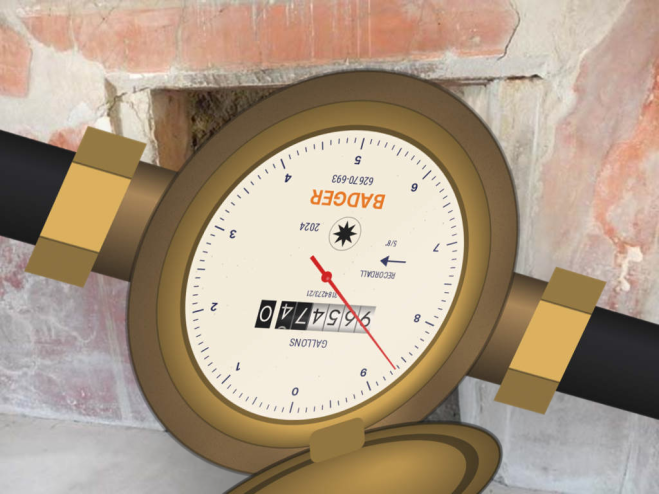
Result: 9654738.6,gal
